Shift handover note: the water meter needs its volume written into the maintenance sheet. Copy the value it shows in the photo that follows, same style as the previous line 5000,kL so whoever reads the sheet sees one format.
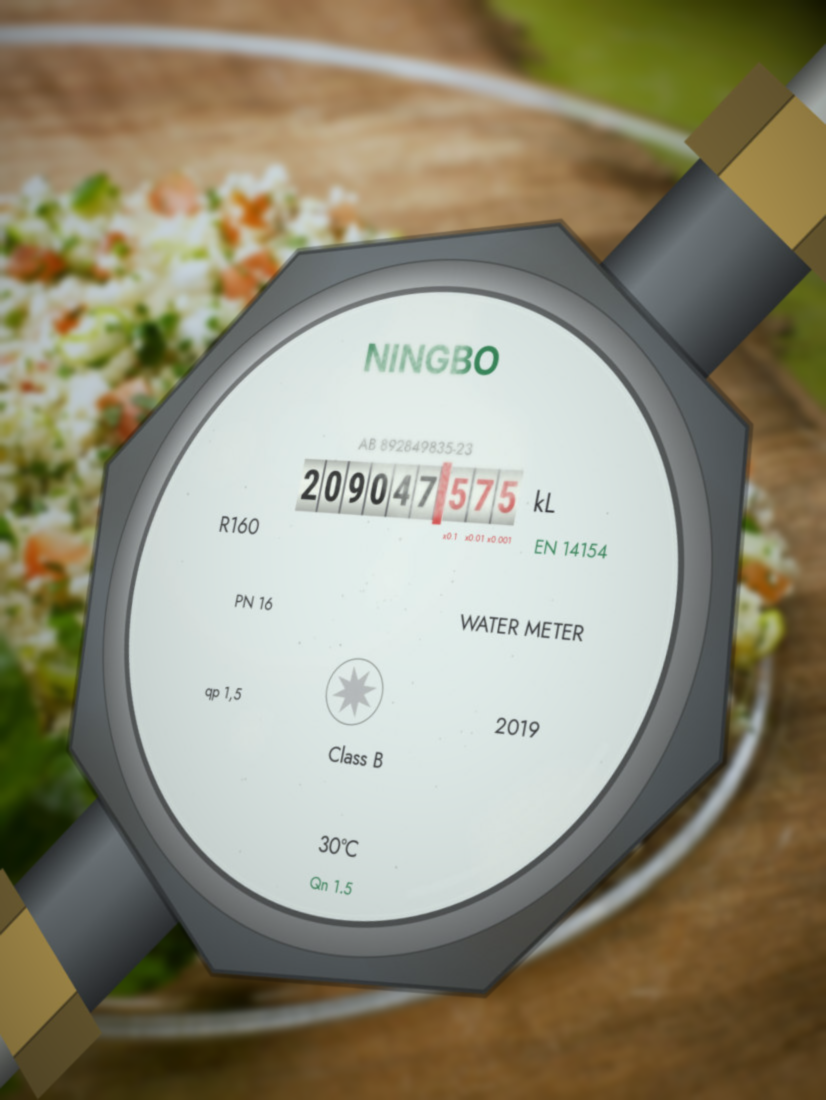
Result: 209047.575,kL
